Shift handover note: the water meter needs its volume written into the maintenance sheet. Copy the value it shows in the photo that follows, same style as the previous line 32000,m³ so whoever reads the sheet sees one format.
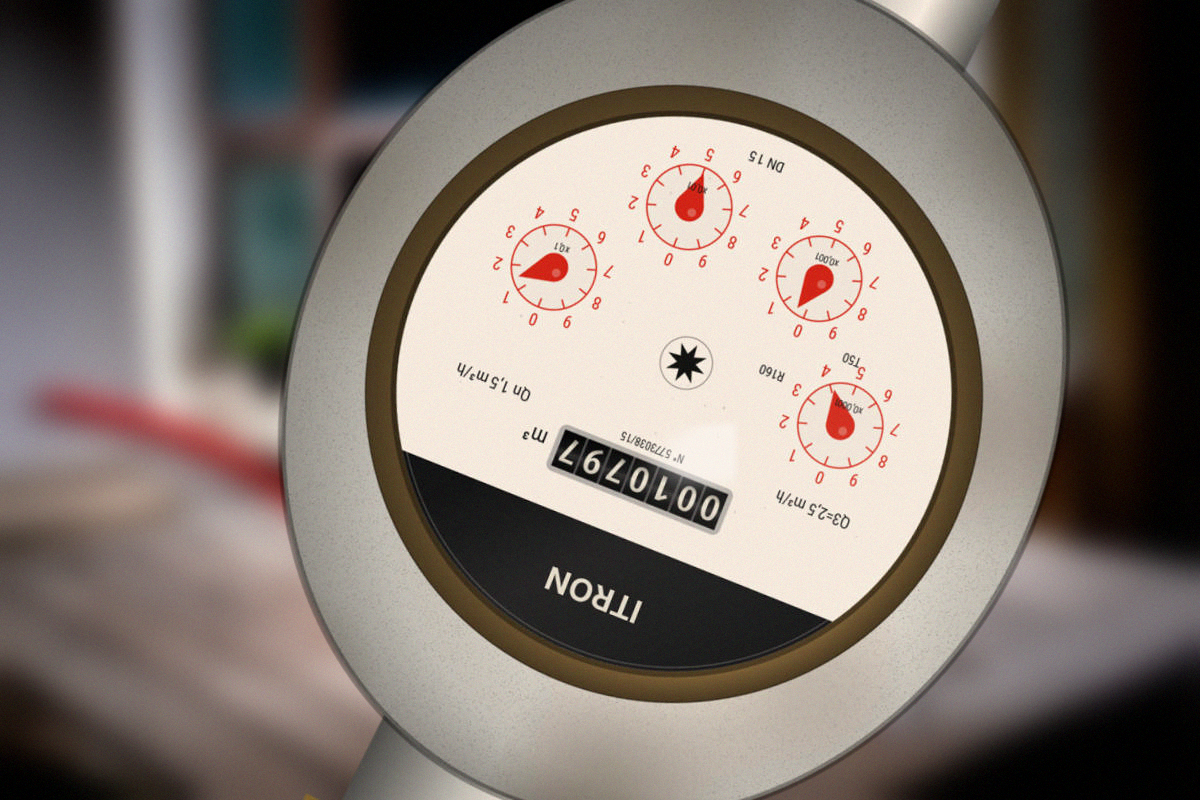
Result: 10797.1504,m³
